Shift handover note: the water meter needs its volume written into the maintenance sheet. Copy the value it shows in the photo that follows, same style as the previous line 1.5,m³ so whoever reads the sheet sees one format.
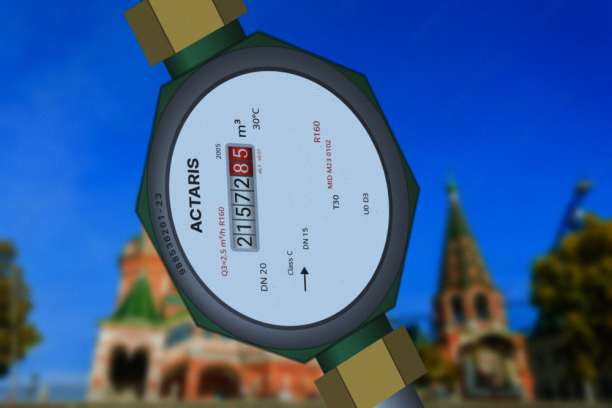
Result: 21572.85,m³
